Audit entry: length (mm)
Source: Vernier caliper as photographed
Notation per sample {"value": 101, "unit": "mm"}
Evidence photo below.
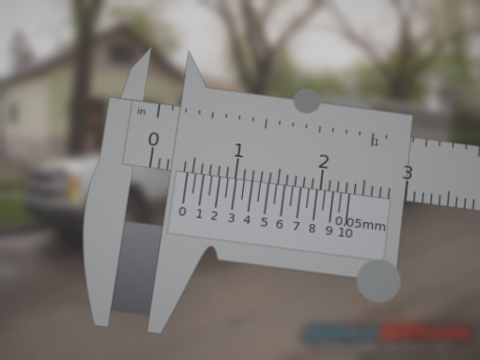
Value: {"value": 4.4, "unit": "mm"}
